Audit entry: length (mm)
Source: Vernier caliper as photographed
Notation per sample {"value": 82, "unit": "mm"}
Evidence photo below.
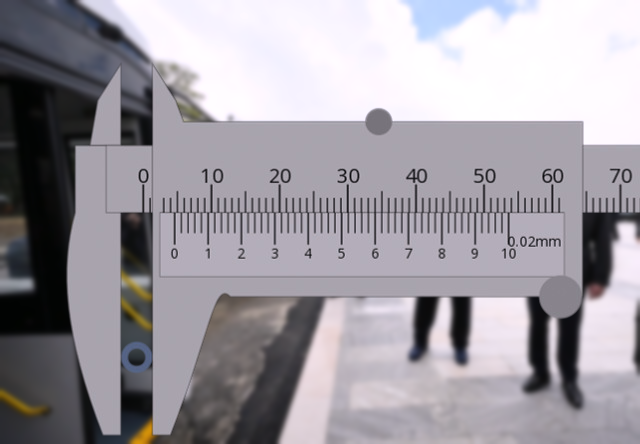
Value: {"value": 4.6, "unit": "mm"}
